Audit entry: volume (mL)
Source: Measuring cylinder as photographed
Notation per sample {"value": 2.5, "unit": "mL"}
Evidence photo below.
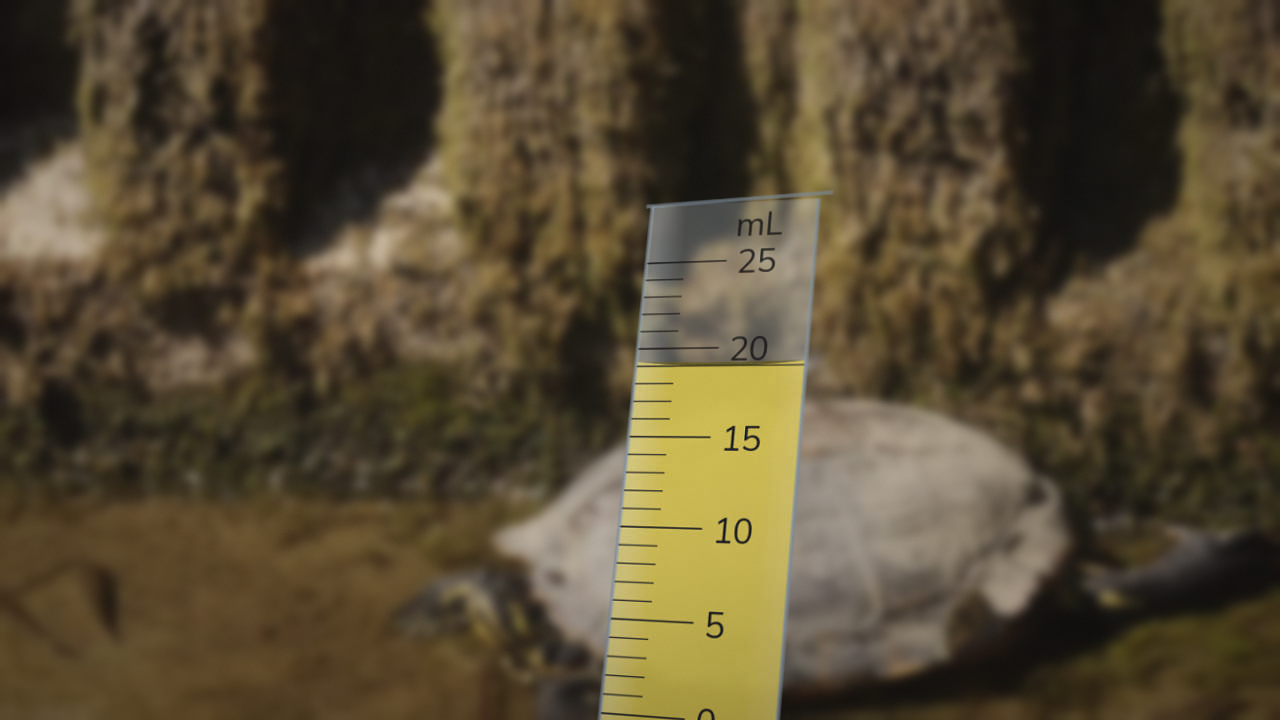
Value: {"value": 19, "unit": "mL"}
